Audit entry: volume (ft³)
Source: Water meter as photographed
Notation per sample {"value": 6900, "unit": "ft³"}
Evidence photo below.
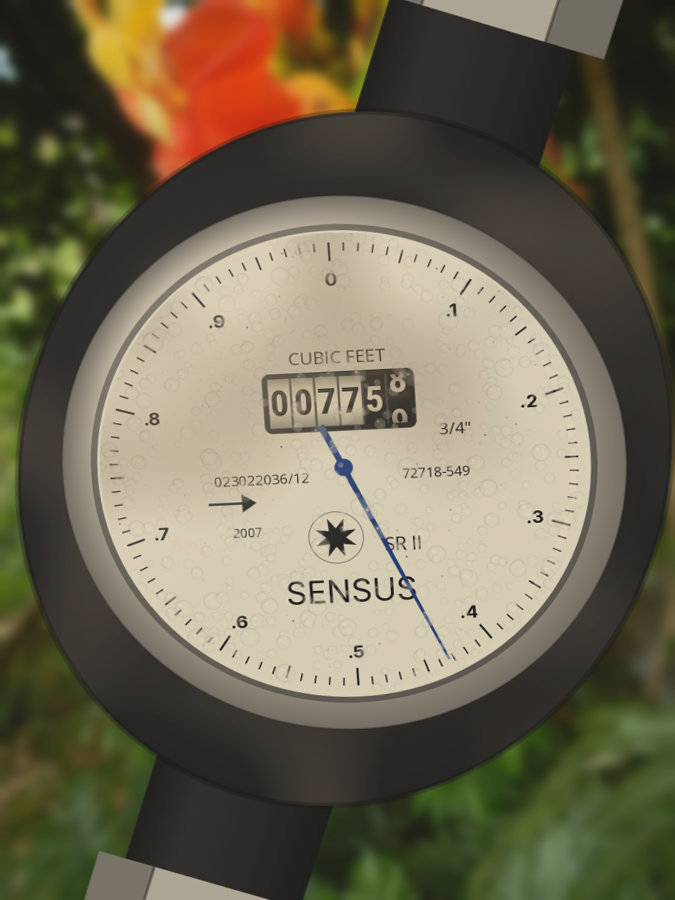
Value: {"value": 7758.43, "unit": "ft³"}
